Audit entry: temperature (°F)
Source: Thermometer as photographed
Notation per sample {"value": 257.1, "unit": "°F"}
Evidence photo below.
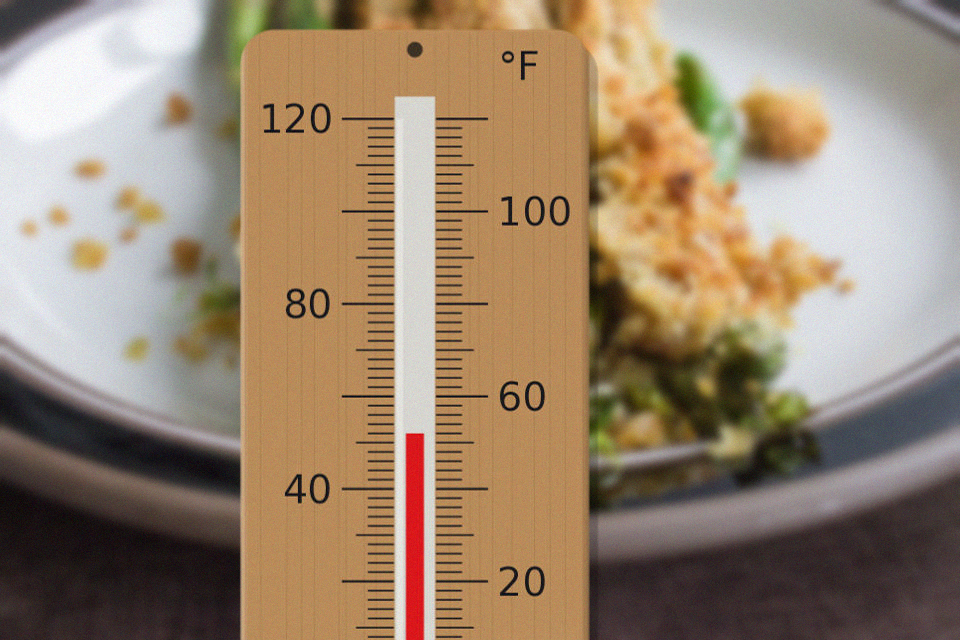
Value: {"value": 52, "unit": "°F"}
